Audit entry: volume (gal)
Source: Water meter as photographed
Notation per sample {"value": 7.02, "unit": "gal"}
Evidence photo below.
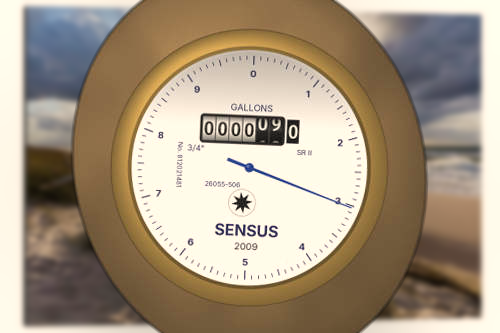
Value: {"value": 93.0, "unit": "gal"}
